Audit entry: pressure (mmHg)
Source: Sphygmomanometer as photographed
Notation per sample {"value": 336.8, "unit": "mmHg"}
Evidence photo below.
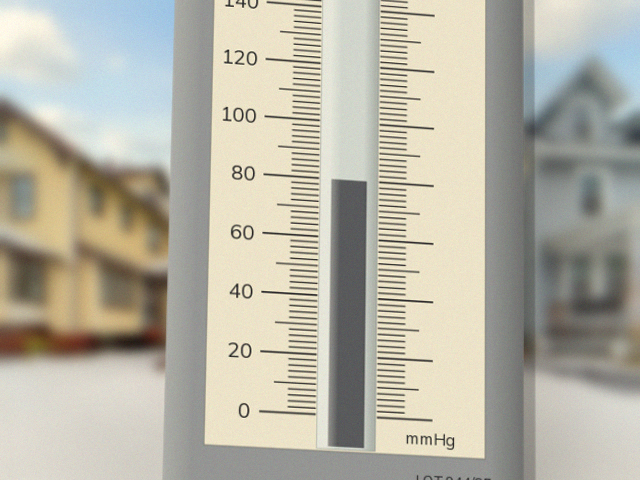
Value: {"value": 80, "unit": "mmHg"}
